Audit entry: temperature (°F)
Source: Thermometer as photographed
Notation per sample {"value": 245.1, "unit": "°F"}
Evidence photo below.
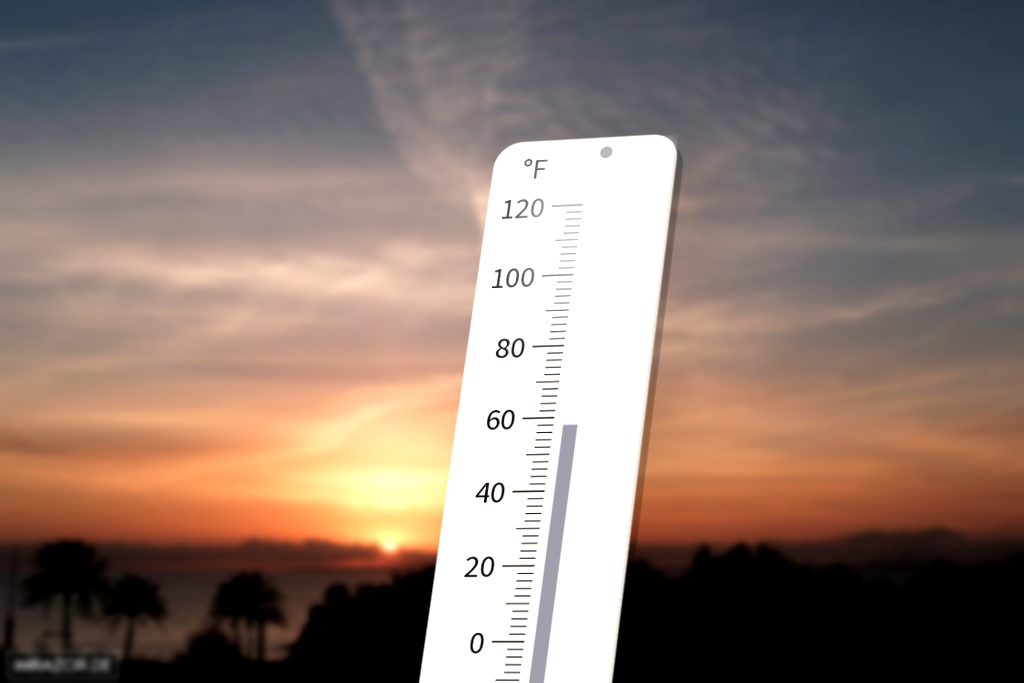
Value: {"value": 58, "unit": "°F"}
